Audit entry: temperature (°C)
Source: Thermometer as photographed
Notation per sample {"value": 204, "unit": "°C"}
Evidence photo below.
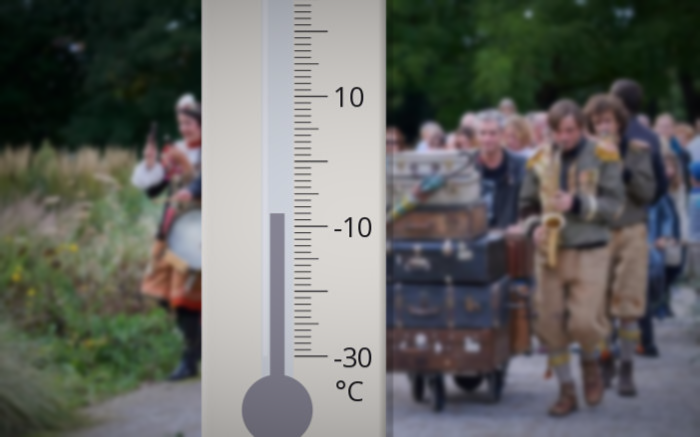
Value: {"value": -8, "unit": "°C"}
